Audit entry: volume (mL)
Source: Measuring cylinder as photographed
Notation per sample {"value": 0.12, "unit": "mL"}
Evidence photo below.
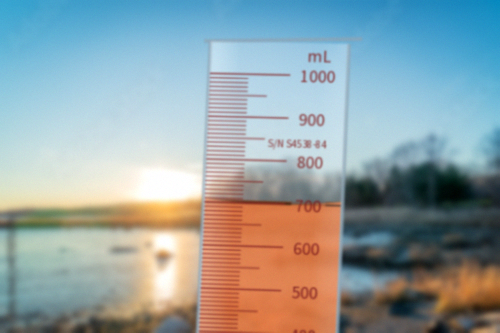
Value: {"value": 700, "unit": "mL"}
